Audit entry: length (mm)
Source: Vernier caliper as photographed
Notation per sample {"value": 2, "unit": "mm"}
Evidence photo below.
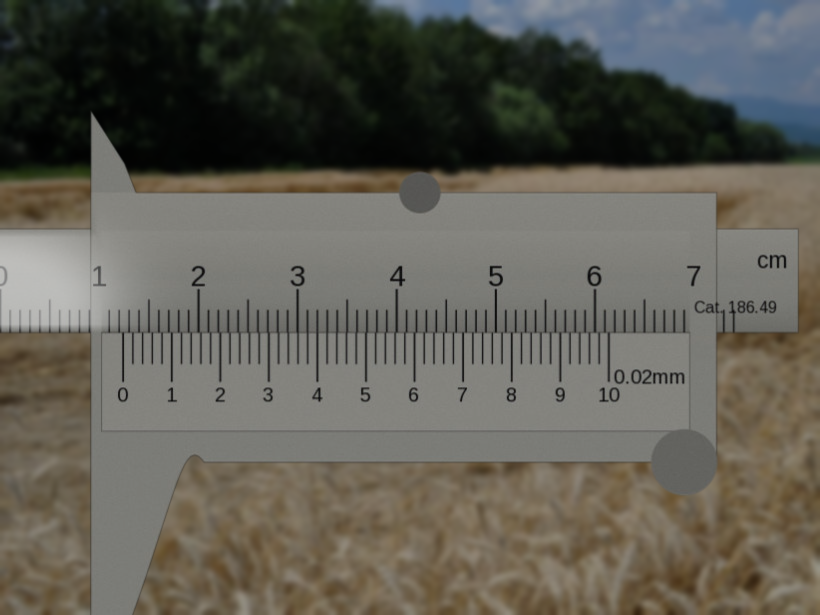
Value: {"value": 12.4, "unit": "mm"}
